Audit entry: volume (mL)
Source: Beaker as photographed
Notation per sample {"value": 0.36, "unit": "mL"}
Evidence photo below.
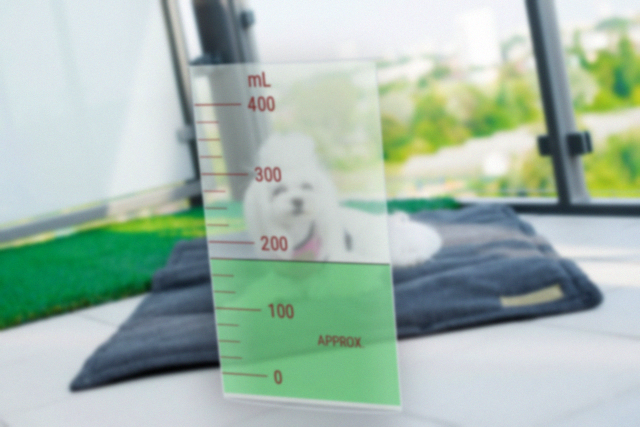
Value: {"value": 175, "unit": "mL"}
